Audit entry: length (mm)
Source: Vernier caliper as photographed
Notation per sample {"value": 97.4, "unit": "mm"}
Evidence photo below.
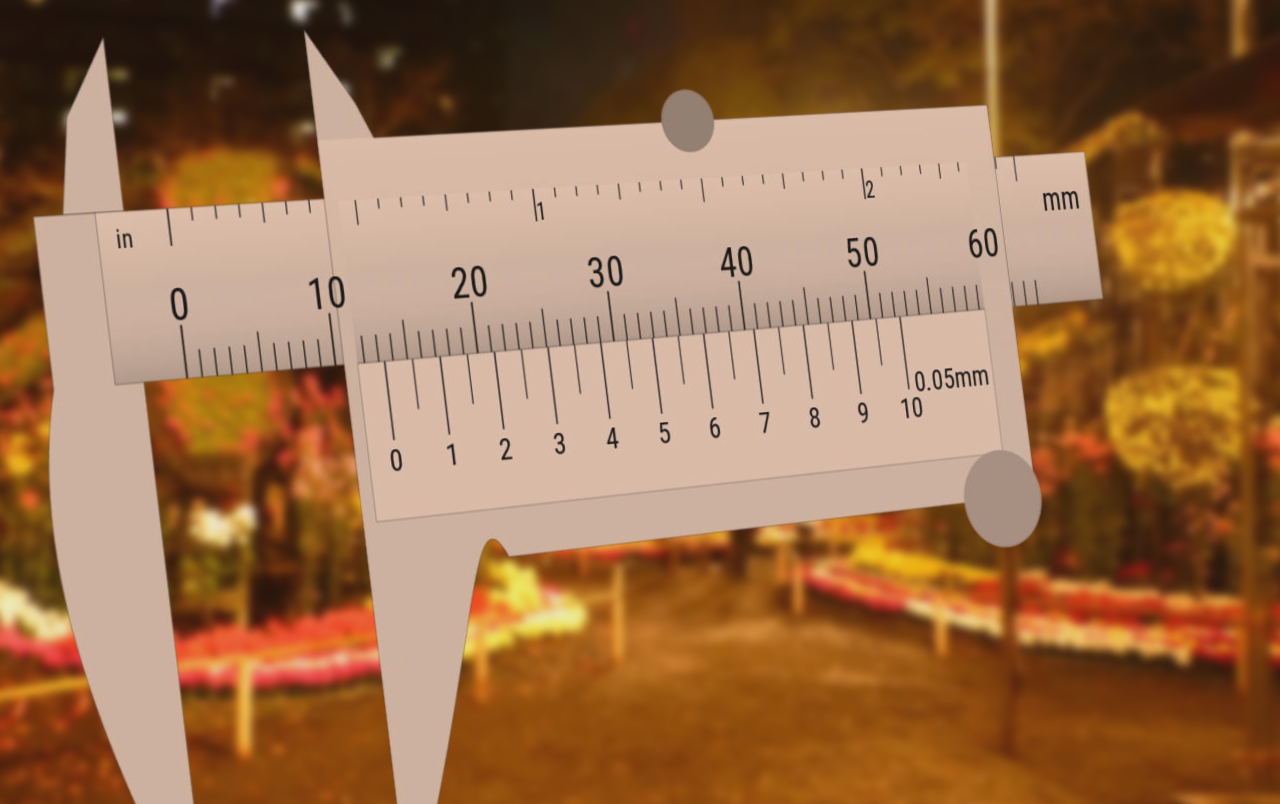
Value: {"value": 13.4, "unit": "mm"}
